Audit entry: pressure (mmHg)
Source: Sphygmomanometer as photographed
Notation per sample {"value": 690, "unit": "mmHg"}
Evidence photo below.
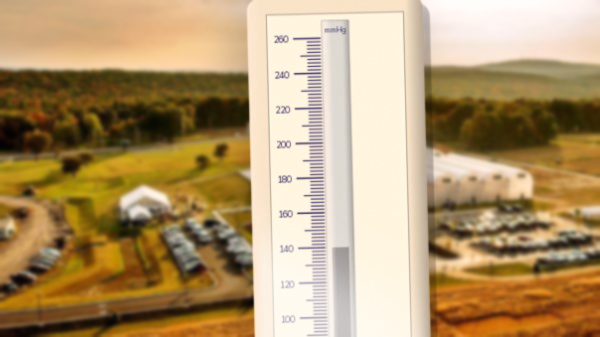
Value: {"value": 140, "unit": "mmHg"}
